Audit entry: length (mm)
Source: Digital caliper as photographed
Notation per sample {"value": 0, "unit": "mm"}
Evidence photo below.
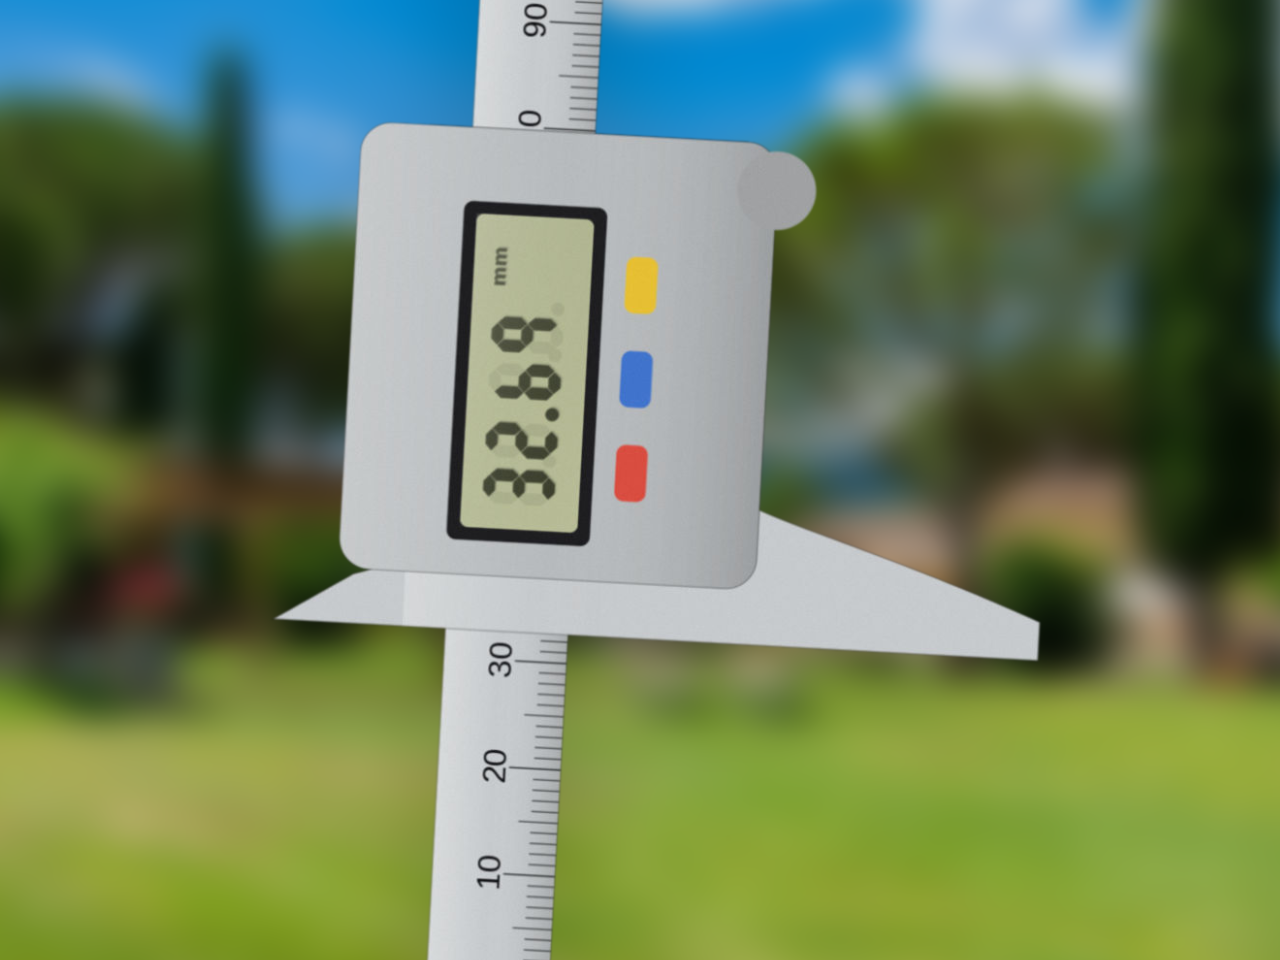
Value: {"value": 32.69, "unit": "mm"}
